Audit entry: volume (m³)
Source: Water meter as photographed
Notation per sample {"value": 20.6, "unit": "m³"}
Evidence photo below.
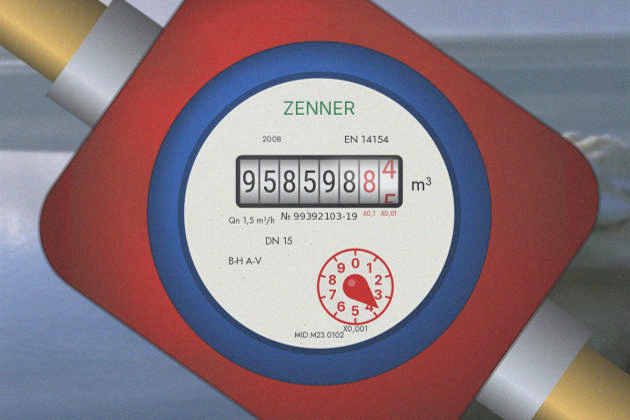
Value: {"value": 958598.843, "unit": "m³"}
